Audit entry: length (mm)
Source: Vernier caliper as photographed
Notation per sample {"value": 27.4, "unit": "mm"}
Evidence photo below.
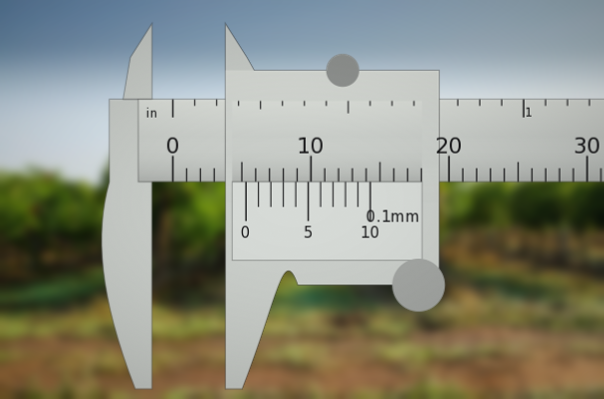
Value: {"value": 5.3, "unit": "mm"}
